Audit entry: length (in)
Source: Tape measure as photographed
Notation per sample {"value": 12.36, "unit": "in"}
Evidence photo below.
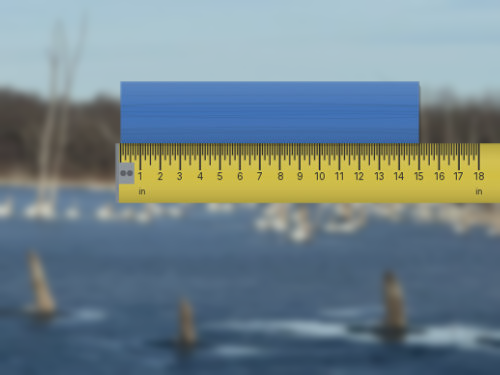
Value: {"value": 15, "unit": "in"}
